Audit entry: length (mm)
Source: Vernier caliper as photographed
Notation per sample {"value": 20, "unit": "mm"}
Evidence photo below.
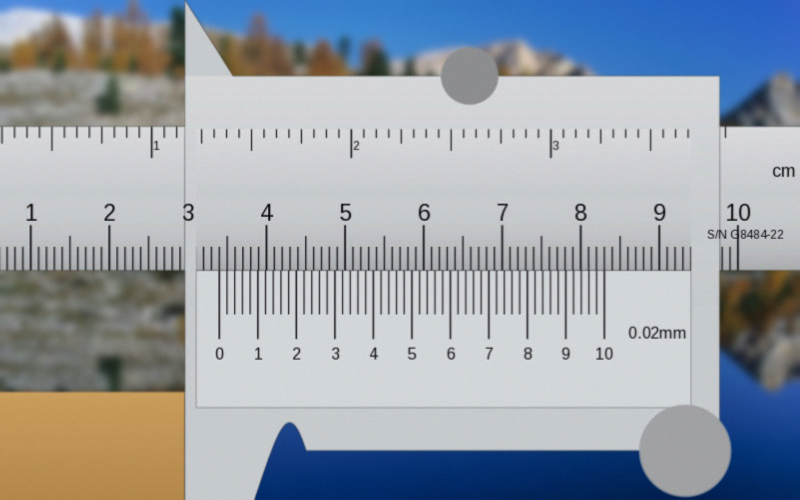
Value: {"value": 34.0, "unit": "mm"}
